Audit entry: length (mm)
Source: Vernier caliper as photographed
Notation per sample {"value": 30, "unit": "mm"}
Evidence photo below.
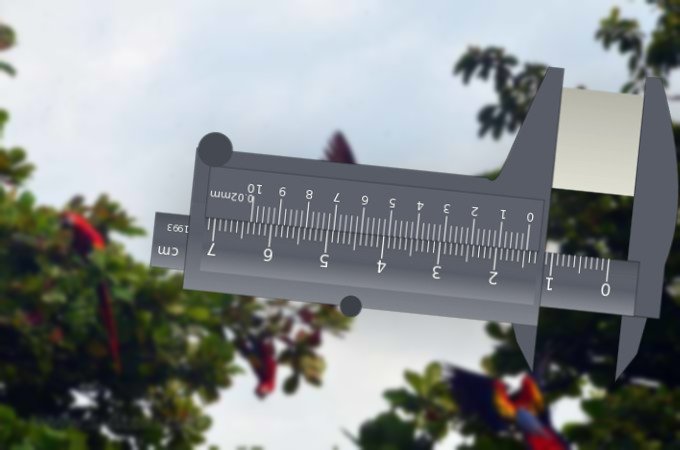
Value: {"value": 14.6, "unit": "mm"}
